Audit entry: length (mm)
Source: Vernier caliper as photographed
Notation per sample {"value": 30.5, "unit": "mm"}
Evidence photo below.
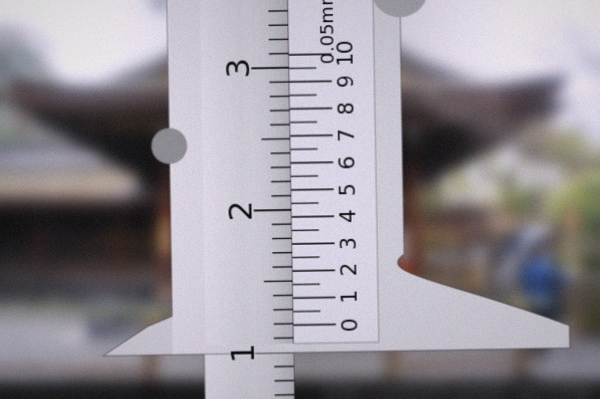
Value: {"value": 11.9, "unit": "mm"}
